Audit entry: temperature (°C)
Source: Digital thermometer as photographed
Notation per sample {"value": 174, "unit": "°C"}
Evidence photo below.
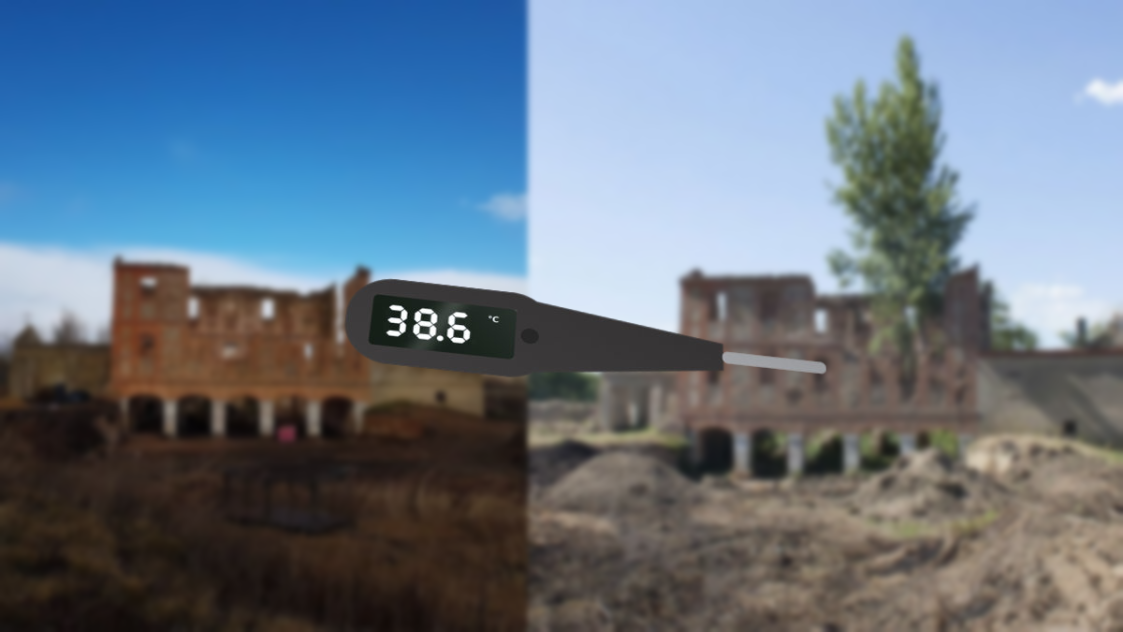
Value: {"value": 38.6, "unit": "°C"}
